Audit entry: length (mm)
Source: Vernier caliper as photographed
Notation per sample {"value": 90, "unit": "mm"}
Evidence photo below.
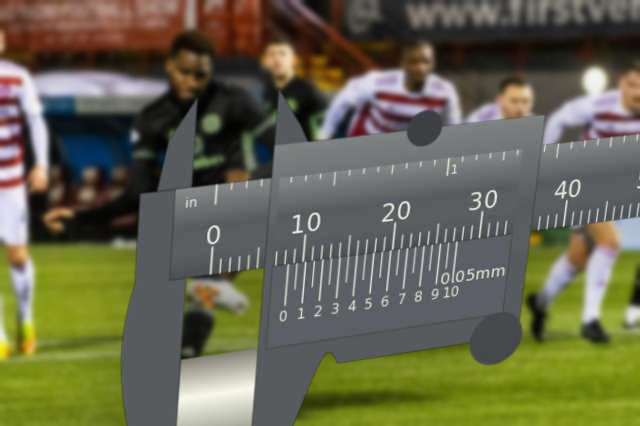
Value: {"value": 8.4, "unit": "mm"}
